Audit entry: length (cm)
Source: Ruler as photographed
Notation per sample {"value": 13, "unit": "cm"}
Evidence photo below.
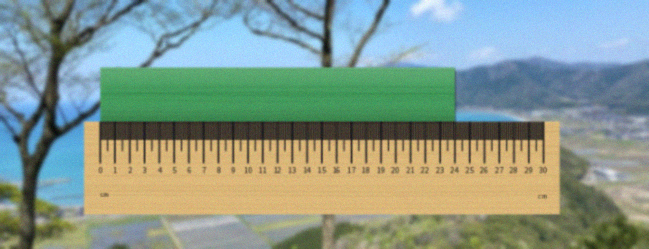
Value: {"value": 24, "unit": "cm"}
